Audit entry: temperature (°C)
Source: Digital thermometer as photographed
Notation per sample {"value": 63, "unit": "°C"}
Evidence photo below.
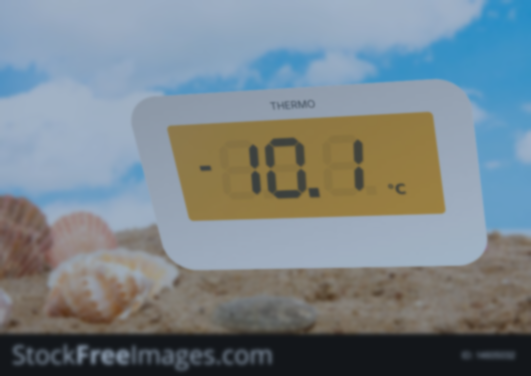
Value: {"value": -10.1, "unit": "°C"}
